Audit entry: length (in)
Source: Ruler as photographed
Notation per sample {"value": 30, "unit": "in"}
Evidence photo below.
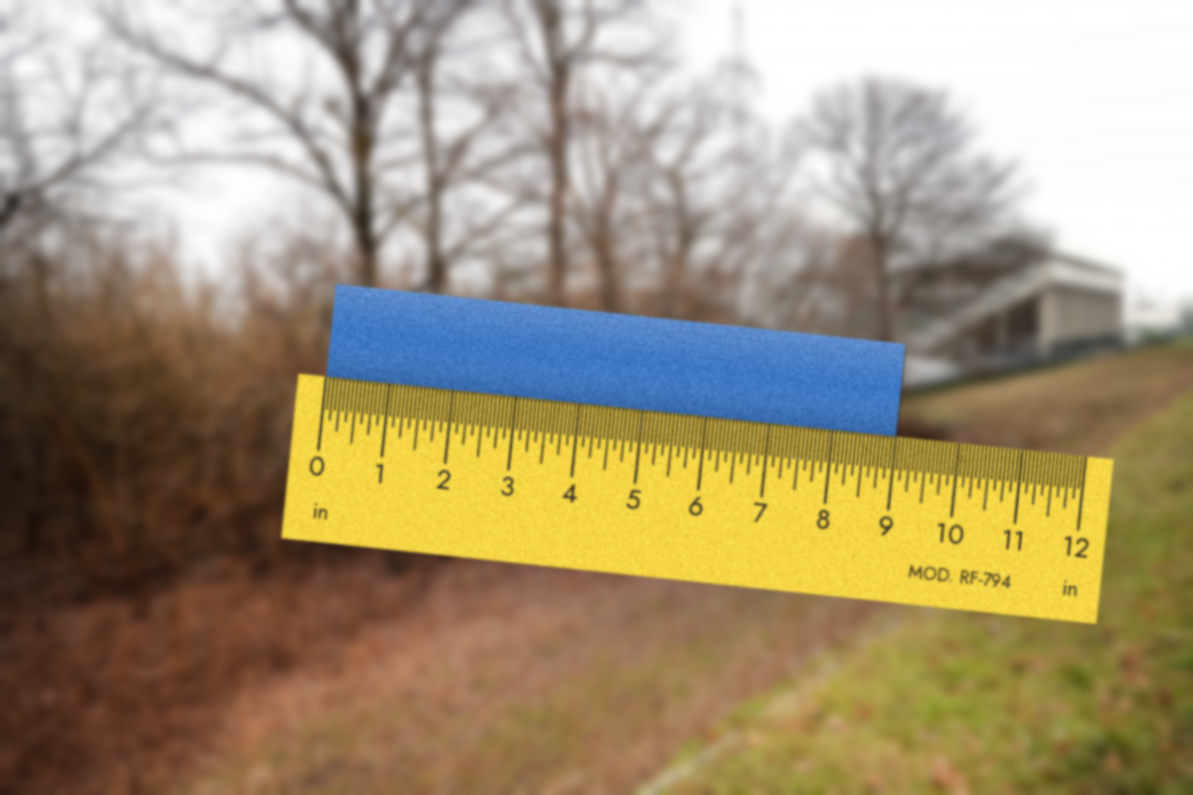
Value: {"value": 9, "unit": "in"}
